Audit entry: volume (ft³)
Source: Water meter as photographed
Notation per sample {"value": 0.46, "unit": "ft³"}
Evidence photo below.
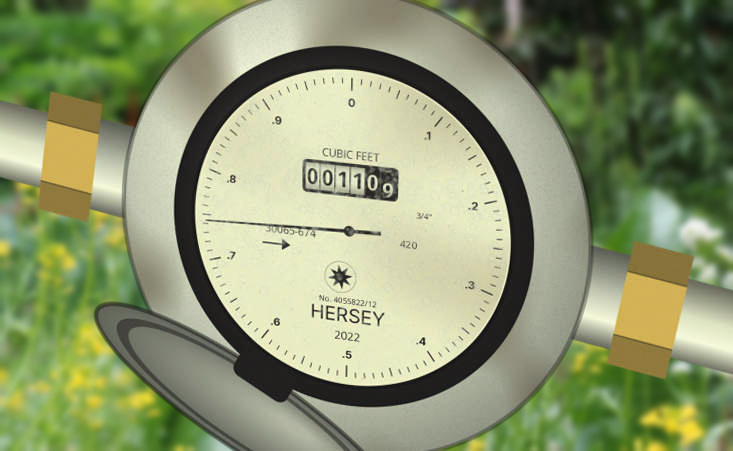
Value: {"value": 1108.74, "unit": "ft³"}
